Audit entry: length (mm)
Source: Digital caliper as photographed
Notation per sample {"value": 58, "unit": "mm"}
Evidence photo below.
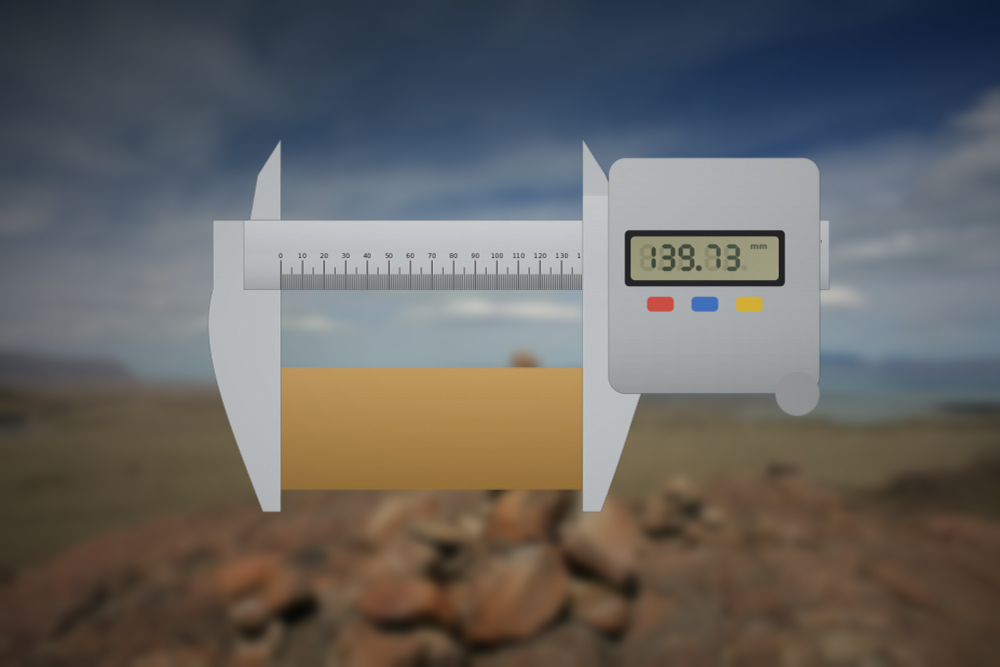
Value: {"value": 139.73, "unit": "mm"}
